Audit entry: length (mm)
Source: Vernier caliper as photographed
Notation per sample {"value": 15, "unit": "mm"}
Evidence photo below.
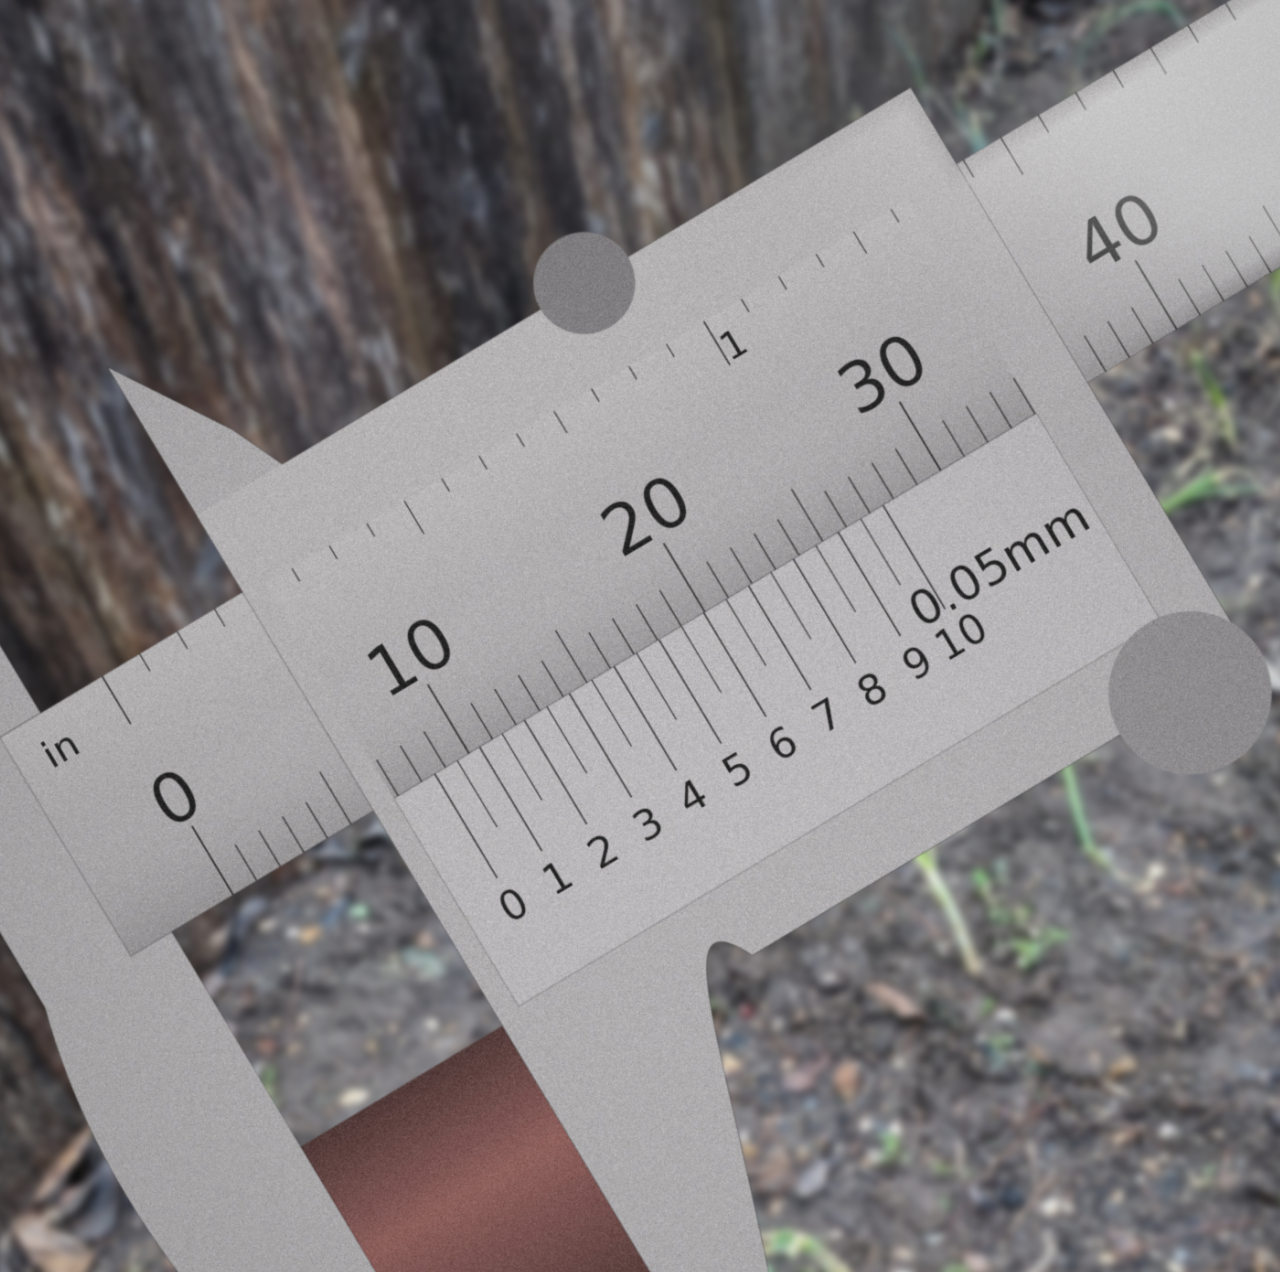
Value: {"value": 8.55, "unit": "mm"}
